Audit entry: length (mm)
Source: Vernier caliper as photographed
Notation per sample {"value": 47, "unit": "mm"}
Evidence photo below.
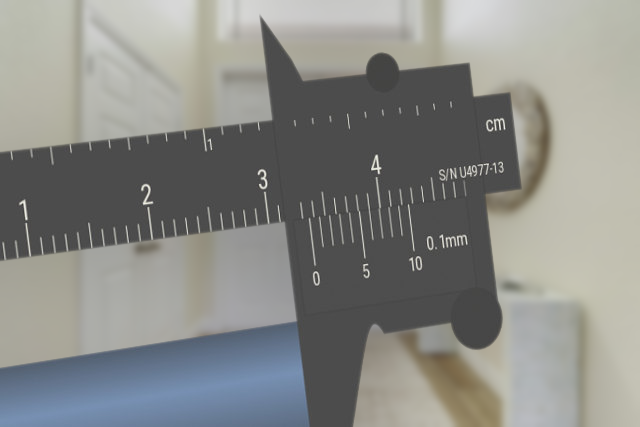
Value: {"value": 33.6, "unit": "mm"}
